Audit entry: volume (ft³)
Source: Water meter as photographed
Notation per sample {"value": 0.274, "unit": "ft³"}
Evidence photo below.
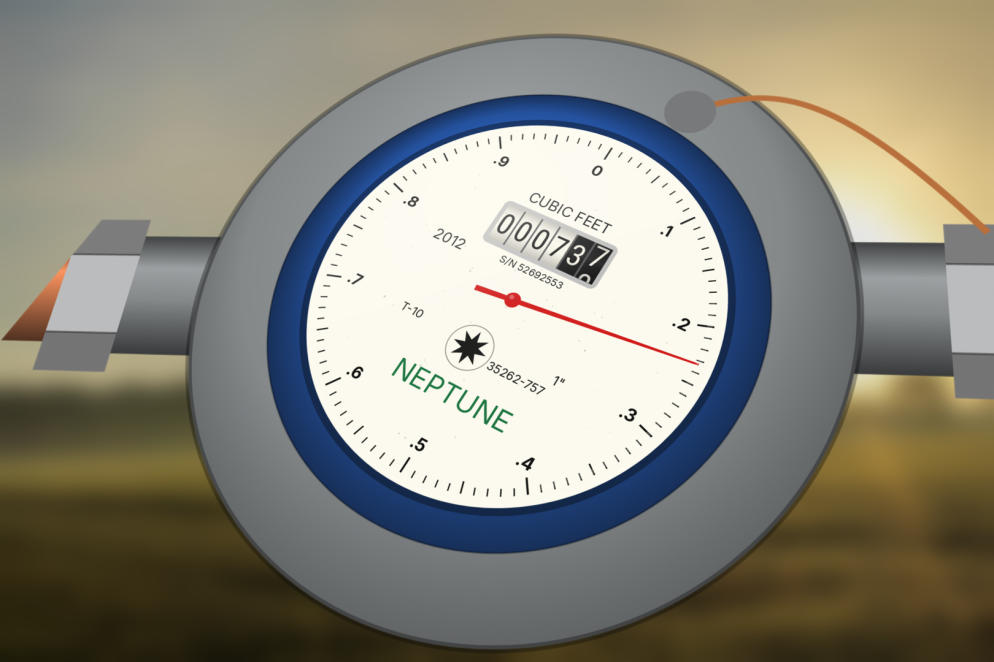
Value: {"value": 737.23, "unit": "ft³"}
